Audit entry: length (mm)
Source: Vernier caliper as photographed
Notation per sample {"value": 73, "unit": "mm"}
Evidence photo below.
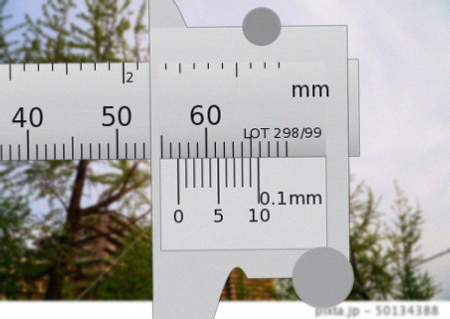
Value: {"value": 56.8, "unit": "mm"}
